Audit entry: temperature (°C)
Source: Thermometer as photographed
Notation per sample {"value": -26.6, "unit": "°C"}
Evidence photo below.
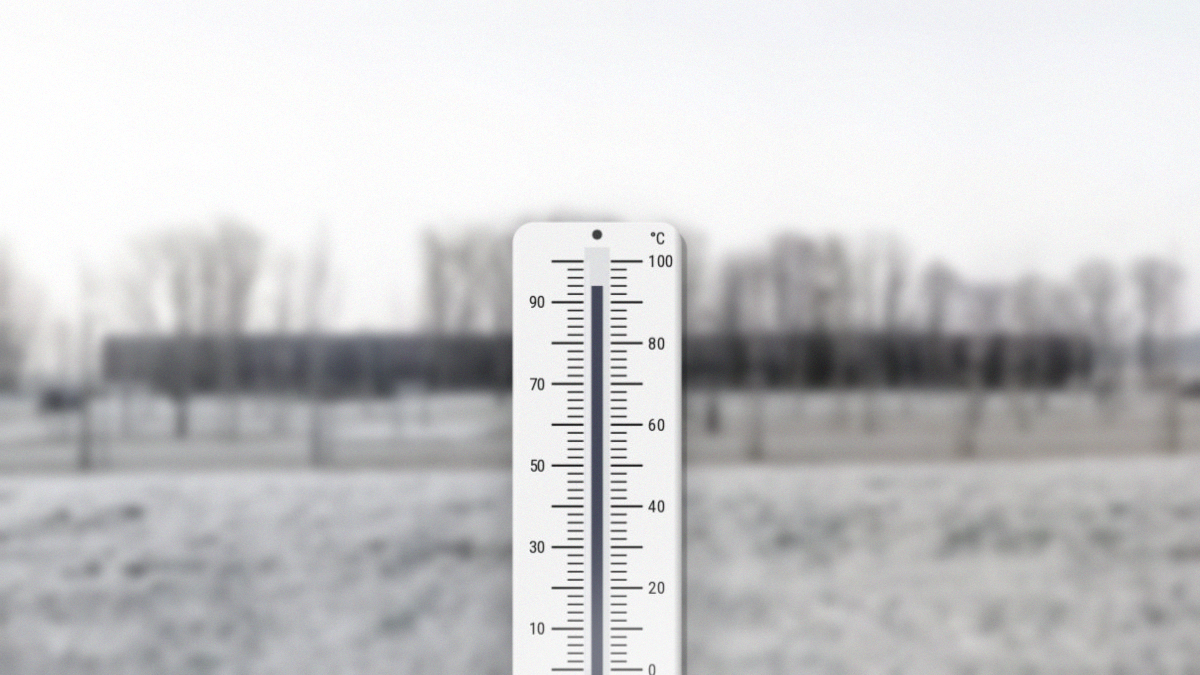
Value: {"value": 94, "unit": "°C"}
